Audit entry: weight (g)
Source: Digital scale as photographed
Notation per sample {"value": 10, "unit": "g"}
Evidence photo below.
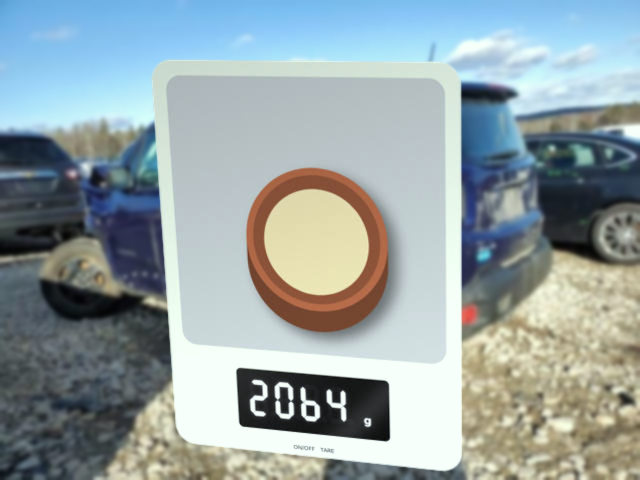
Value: {"value": 2064, "unit": "g"}
